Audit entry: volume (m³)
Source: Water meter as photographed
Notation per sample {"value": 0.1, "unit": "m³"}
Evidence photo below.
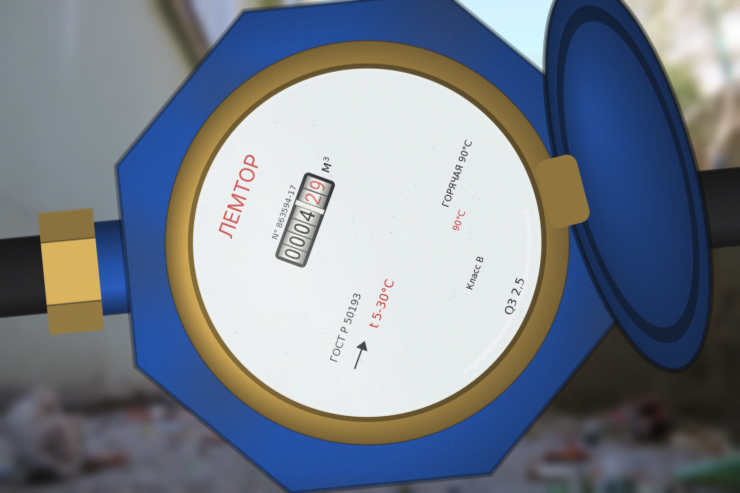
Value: {"value": 4.29, "unit": "m³"}
